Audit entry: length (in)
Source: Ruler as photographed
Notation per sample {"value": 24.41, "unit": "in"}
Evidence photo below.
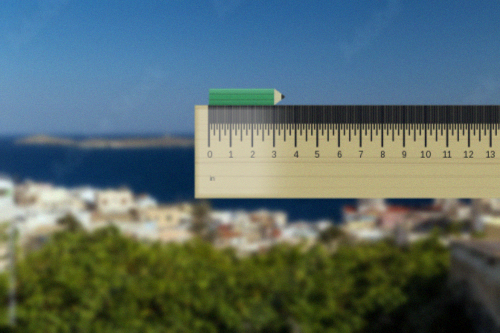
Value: {"value": 3.5, "unit": "in"}
